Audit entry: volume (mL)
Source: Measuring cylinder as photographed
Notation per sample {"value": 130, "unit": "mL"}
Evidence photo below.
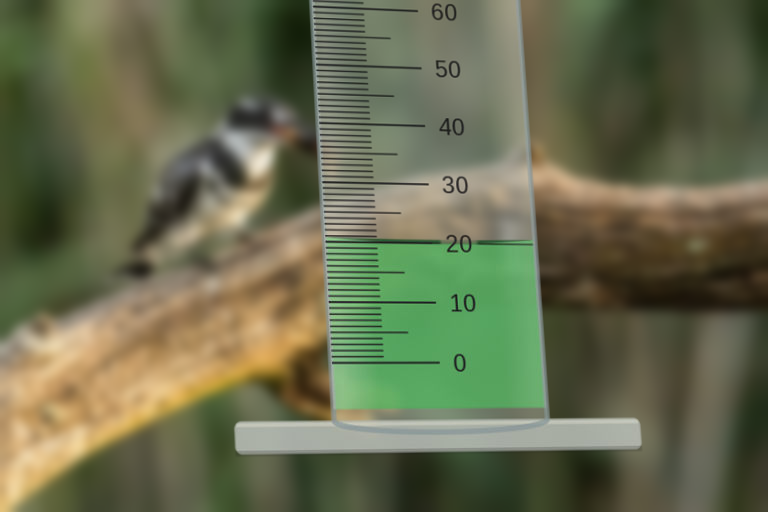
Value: {"value": 20, "unit": "mL"}
